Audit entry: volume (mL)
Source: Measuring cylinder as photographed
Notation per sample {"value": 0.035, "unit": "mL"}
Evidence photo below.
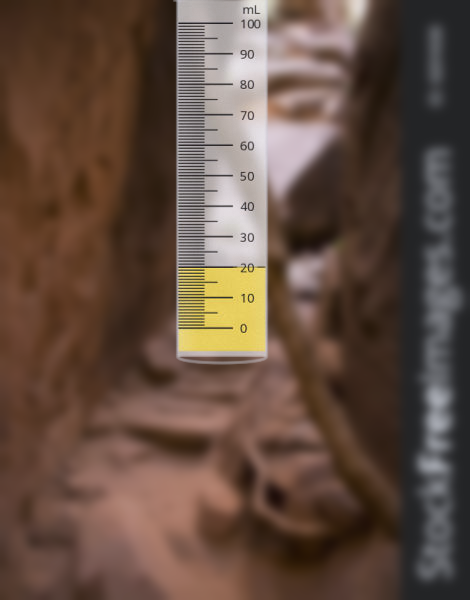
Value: {"value": 20, "unit": "mL"}
